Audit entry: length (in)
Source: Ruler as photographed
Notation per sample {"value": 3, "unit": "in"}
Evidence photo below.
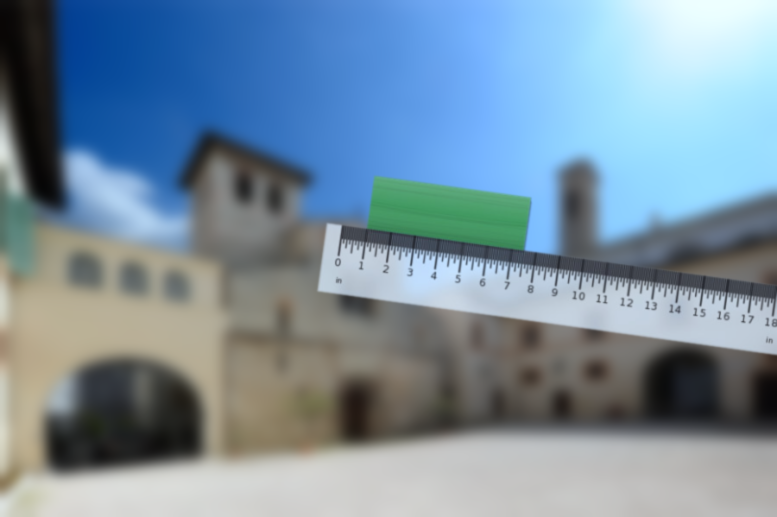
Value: {"value": 6.5, "unit": "in"}
